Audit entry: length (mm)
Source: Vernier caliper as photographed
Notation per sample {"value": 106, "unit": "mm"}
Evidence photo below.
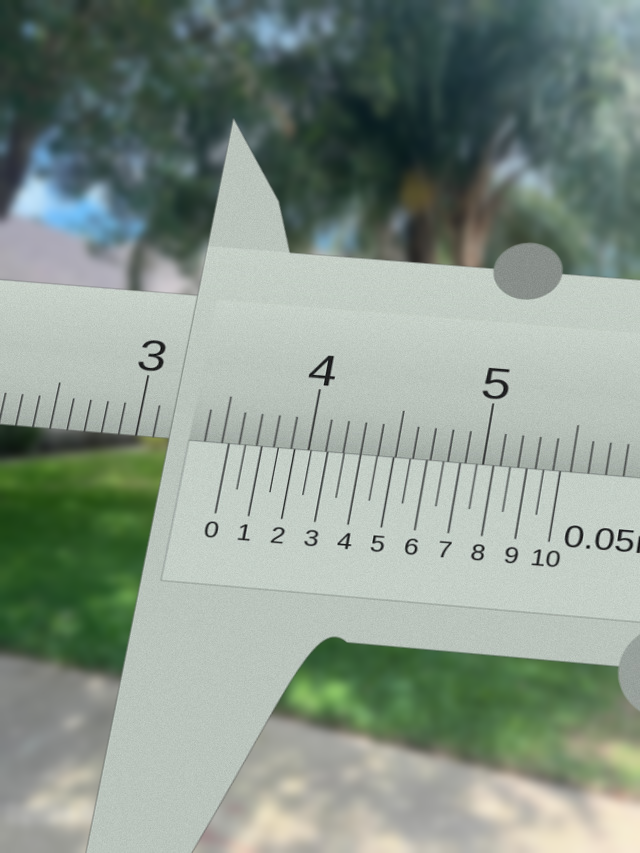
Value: {"value": 35.4, "unit": "mm"}
